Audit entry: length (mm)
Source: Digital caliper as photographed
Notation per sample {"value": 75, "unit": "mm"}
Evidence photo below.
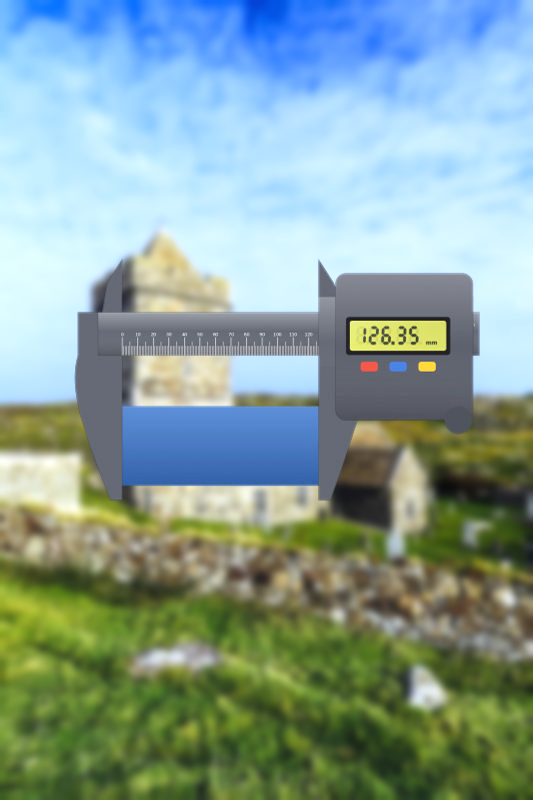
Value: {"value": 126.35, "unit": "mm"}
